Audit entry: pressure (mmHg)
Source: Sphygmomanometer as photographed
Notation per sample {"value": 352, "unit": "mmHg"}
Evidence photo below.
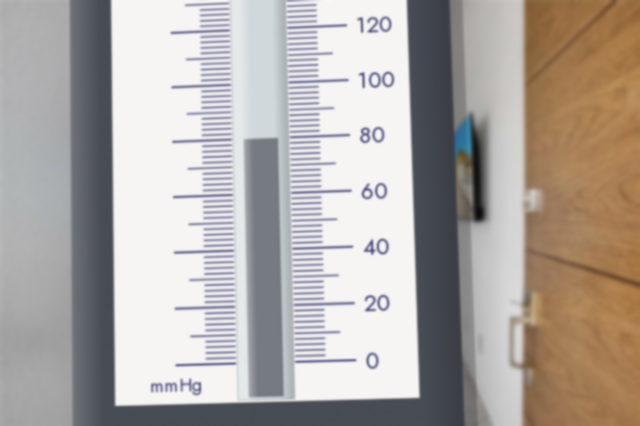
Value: {"value": 80, "unit": "mmHg"}
